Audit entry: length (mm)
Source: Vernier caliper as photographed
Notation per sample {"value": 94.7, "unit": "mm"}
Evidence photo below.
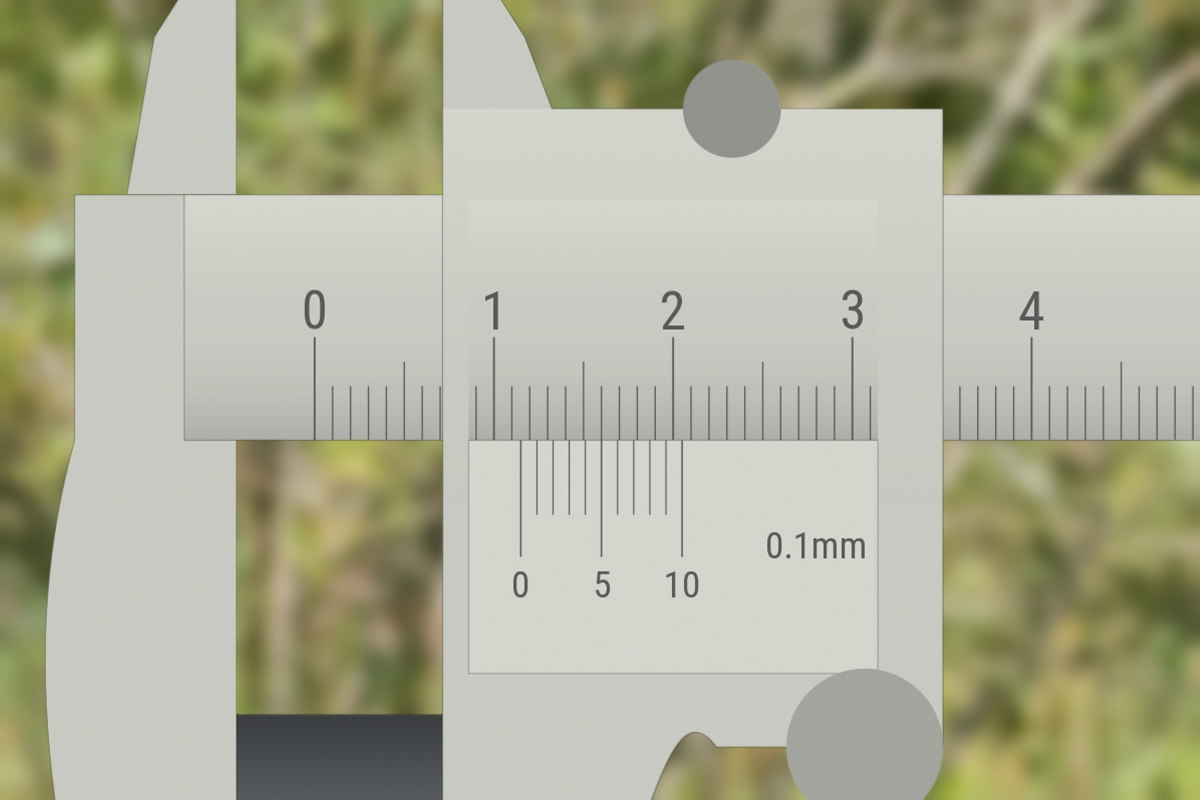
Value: {"value": 11.5, "unit": "mm"}
